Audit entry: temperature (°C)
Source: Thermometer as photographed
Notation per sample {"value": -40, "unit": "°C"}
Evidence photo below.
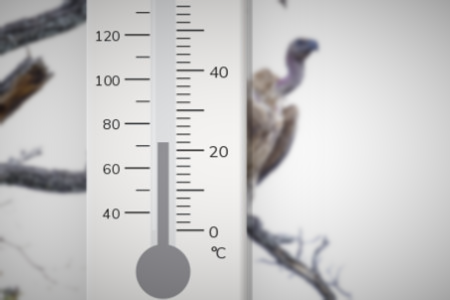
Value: {"value": 22, "unit": "°C"}
